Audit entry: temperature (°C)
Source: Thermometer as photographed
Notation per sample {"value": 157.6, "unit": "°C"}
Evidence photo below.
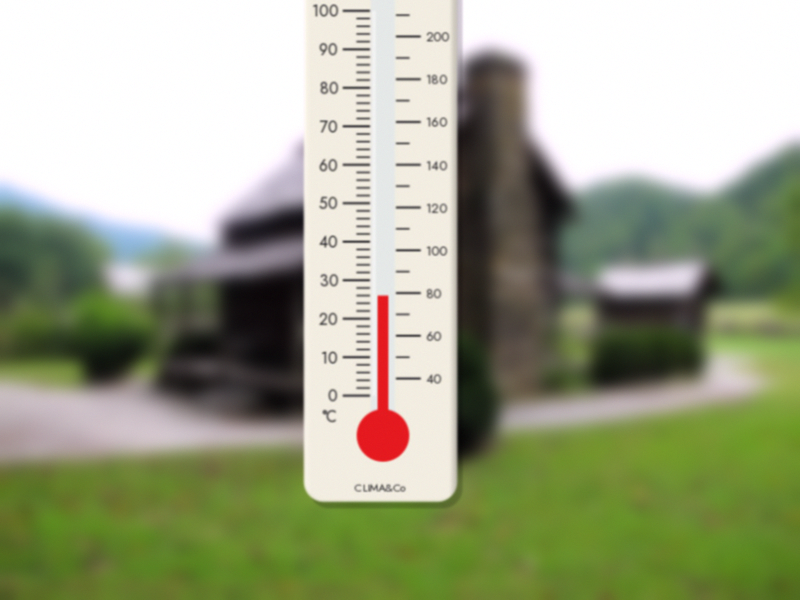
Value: {"value": 26, "unit": "°C"}
